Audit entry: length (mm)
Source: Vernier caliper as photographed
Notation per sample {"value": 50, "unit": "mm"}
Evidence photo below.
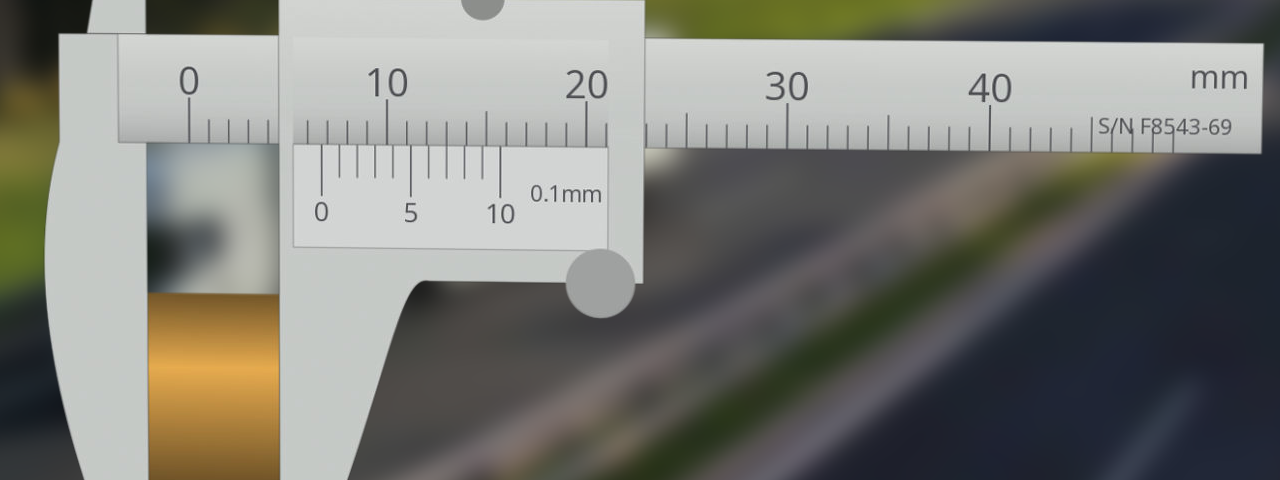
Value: {"value": 6.7, "unit": "mm"}
